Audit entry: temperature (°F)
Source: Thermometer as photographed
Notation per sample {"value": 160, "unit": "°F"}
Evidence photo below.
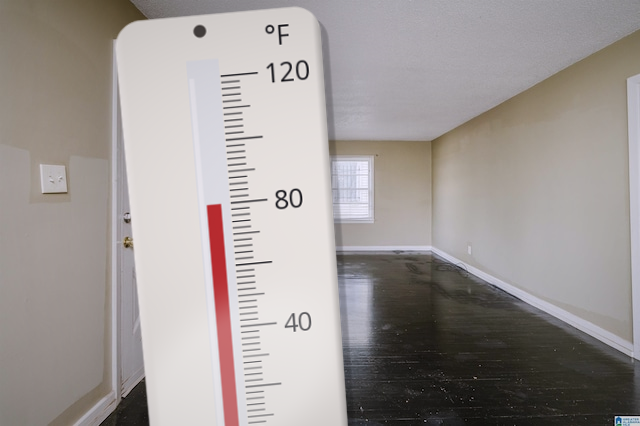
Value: {"value": 80, "unit": "°F"}
